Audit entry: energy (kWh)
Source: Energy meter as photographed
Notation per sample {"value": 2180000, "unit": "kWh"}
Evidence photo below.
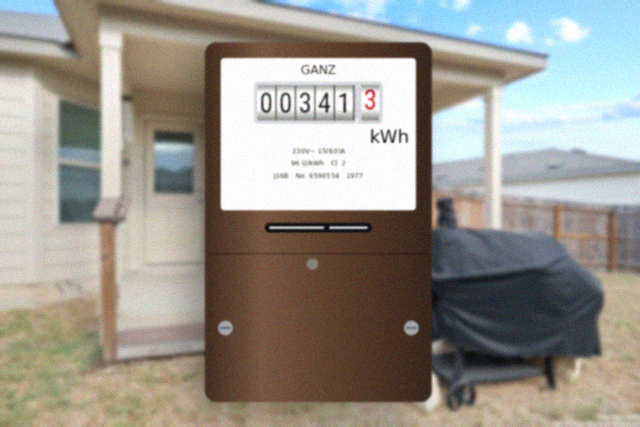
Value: {"value": 341.3, "unit": "kWh"}
